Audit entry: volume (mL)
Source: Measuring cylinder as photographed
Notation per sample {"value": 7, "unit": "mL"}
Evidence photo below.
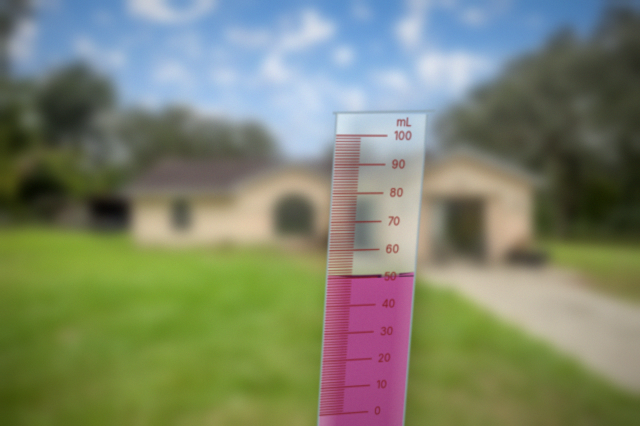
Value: {"value": 50, "unit": "mL"}
